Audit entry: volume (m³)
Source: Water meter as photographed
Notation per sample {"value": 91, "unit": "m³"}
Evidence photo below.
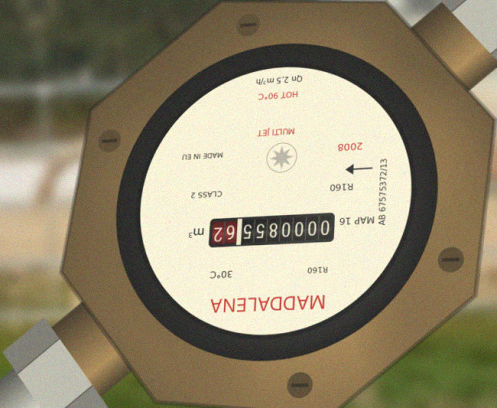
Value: {"value": 855.62, "unit": "m³"}
